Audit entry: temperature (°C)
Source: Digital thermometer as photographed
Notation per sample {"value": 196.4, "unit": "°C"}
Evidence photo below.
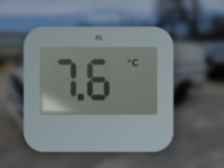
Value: {"value": 7.6, "unit": "°C"}
